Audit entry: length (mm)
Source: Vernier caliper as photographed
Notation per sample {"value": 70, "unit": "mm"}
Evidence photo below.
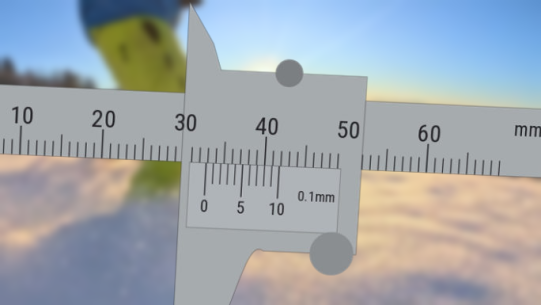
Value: {"value": 32.8, "unit": "mm"}
